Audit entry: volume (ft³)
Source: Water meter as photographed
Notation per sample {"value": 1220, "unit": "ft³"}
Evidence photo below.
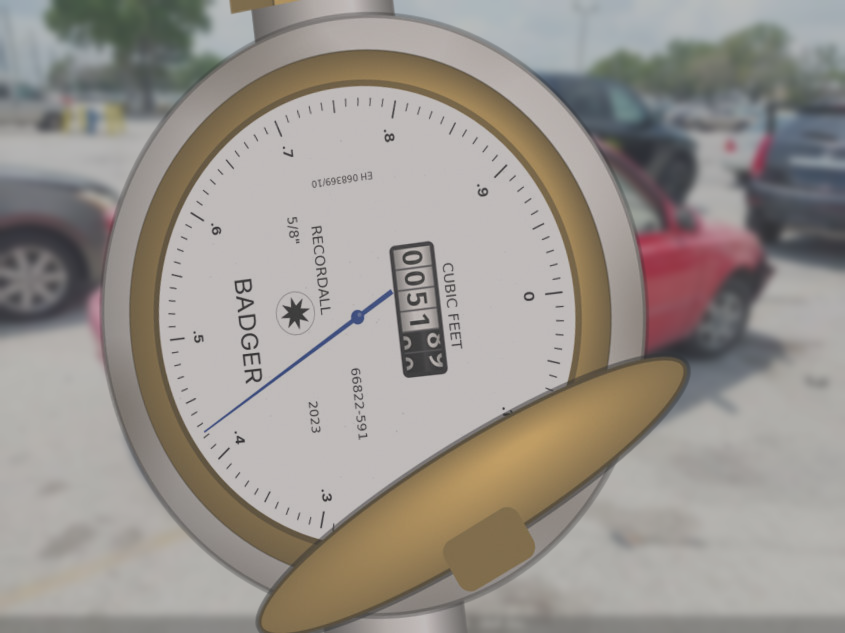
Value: {"value": 5189.42, "unit": "ft³"}
